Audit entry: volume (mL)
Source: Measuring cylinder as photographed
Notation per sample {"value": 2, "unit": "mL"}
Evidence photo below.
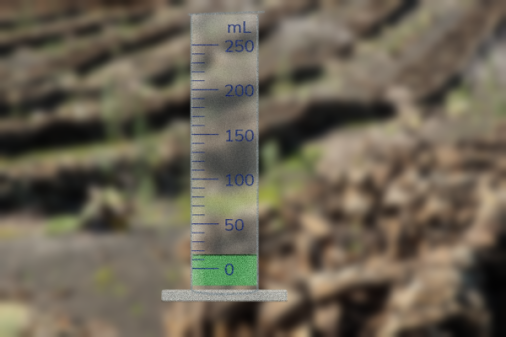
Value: {"value": 15, "unit": "mL"}
